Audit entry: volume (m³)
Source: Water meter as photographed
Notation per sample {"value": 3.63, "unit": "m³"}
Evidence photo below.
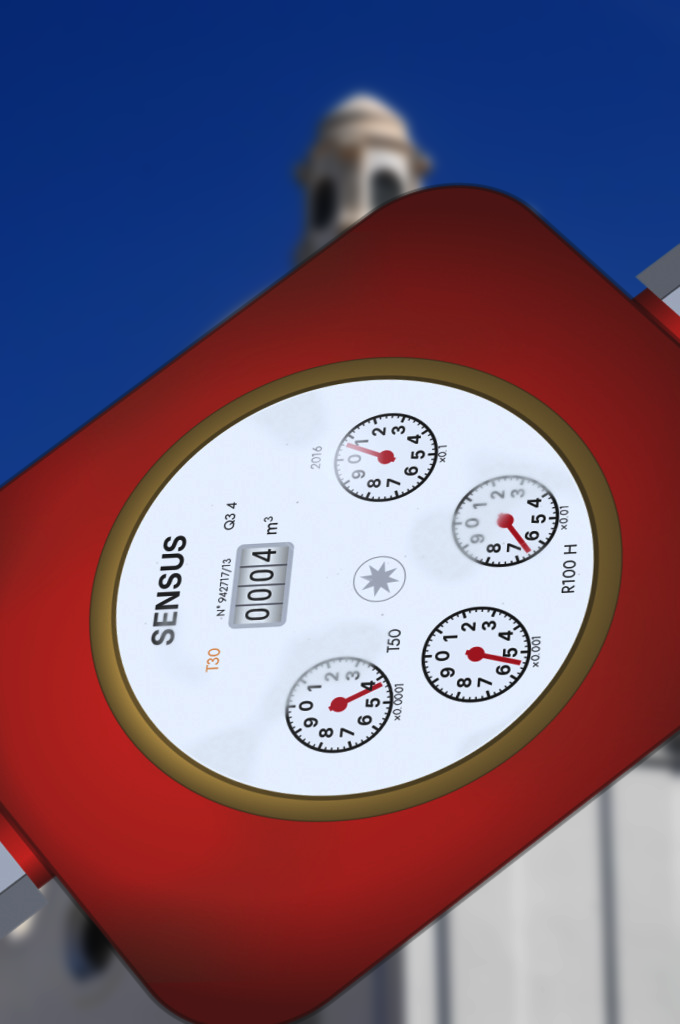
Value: {"value": 4.0654, "unit": "m³"}
